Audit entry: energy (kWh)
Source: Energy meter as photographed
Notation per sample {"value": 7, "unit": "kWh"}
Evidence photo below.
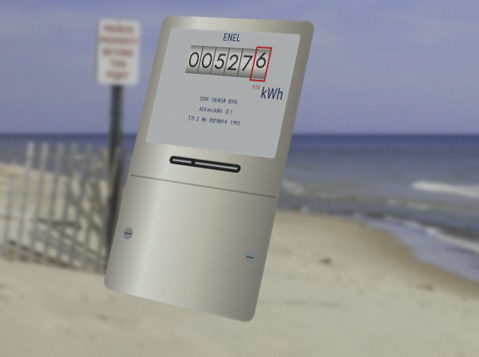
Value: {"value": 527.6, "unit": "kWh"}
